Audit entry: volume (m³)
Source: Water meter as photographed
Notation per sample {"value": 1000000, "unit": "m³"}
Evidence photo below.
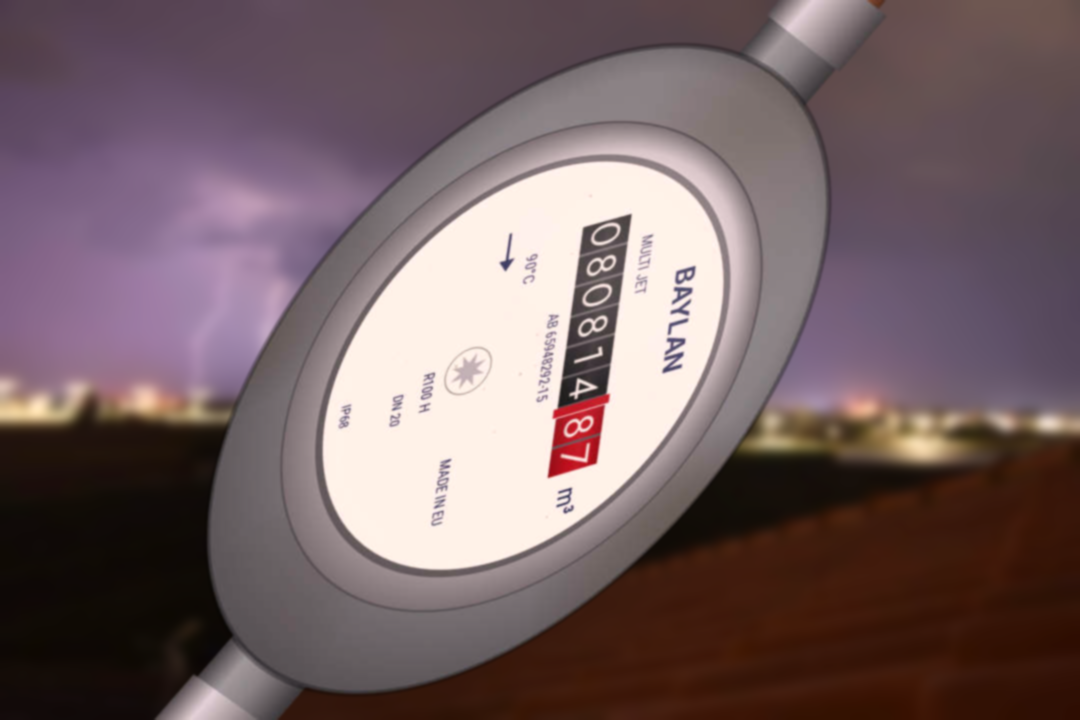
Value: {"value": 80814.87, "unit": "m³"}
